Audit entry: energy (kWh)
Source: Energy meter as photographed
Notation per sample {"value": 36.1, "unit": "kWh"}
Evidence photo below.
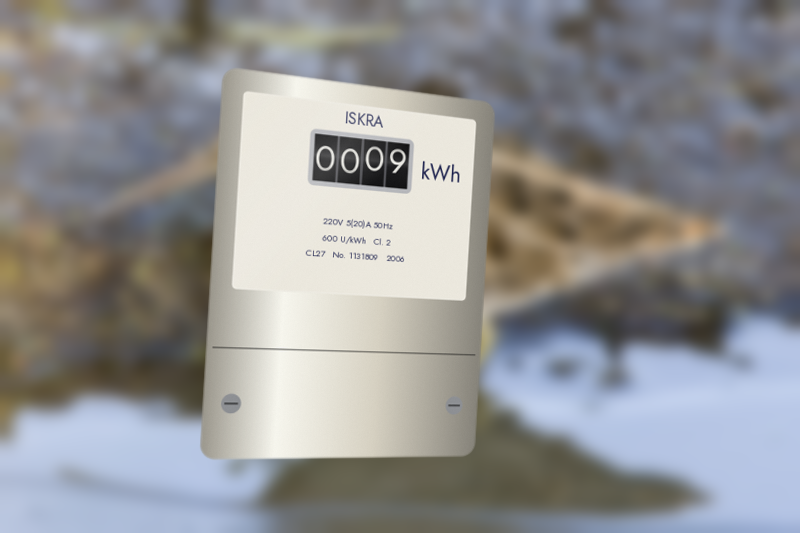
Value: {"value": 9, "unit": "kWh"}
